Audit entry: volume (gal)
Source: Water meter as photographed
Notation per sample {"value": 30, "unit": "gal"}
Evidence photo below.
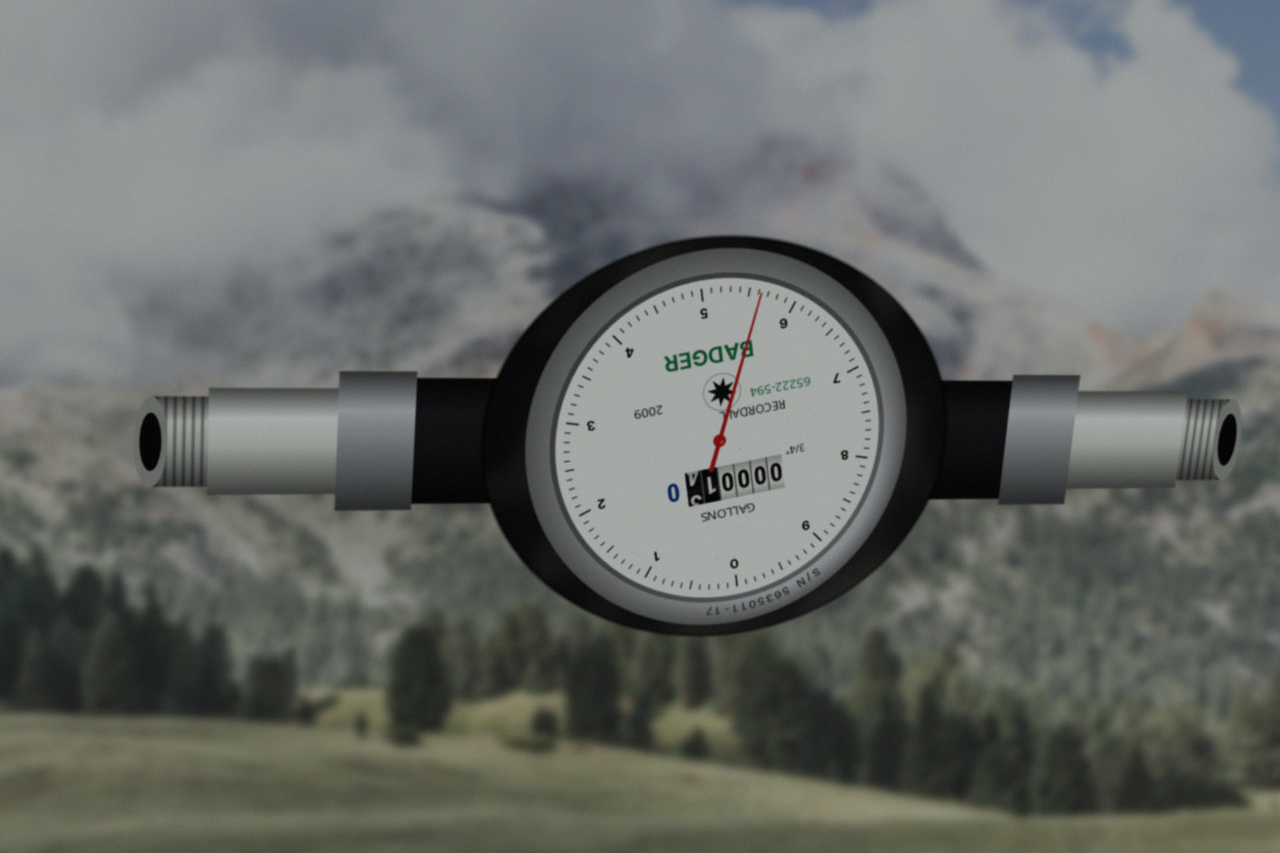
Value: {"value": 135.6, "unit": "gal"}
